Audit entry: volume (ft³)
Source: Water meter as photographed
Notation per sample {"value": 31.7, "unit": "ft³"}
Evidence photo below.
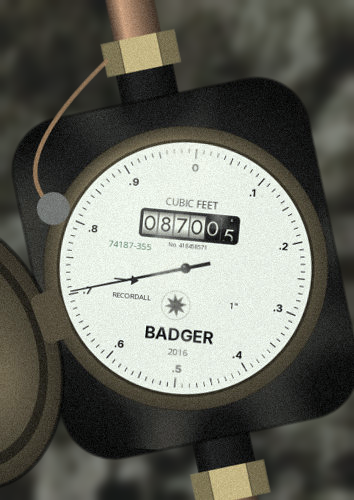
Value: {"value": 87004.70, "unit": "ft³"}
